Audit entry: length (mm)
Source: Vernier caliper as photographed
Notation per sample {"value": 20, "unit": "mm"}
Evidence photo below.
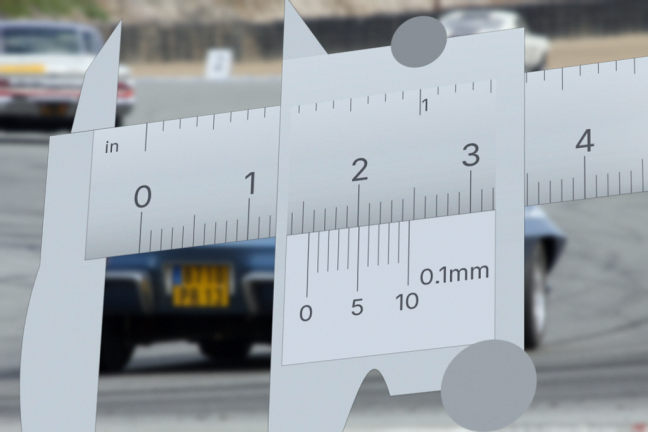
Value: {"value": 15.6, "unit": "mm"}
